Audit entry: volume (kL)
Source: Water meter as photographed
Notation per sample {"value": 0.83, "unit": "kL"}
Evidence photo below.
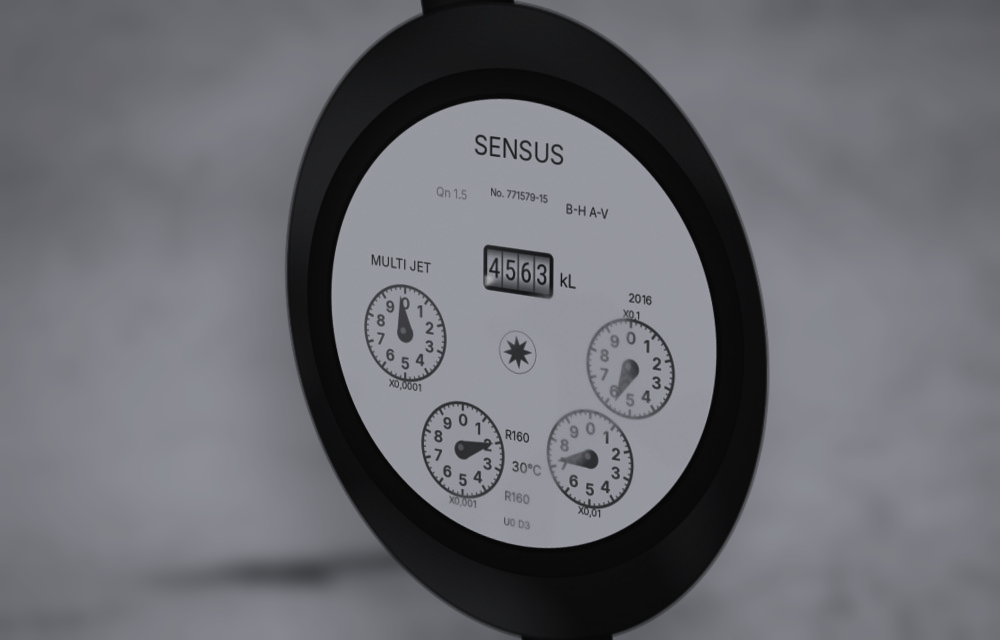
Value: {"value": 4563.5719, "unit": "kL"}
